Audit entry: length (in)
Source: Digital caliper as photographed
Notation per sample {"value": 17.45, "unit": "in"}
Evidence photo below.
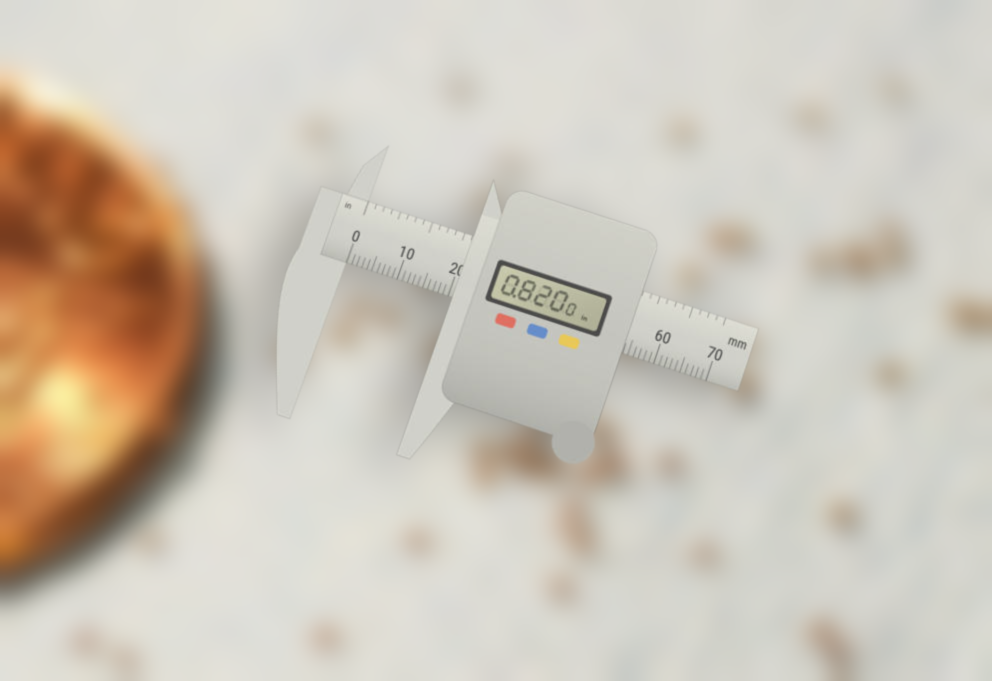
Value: {"value": 0.8200, "unit": "in"}
